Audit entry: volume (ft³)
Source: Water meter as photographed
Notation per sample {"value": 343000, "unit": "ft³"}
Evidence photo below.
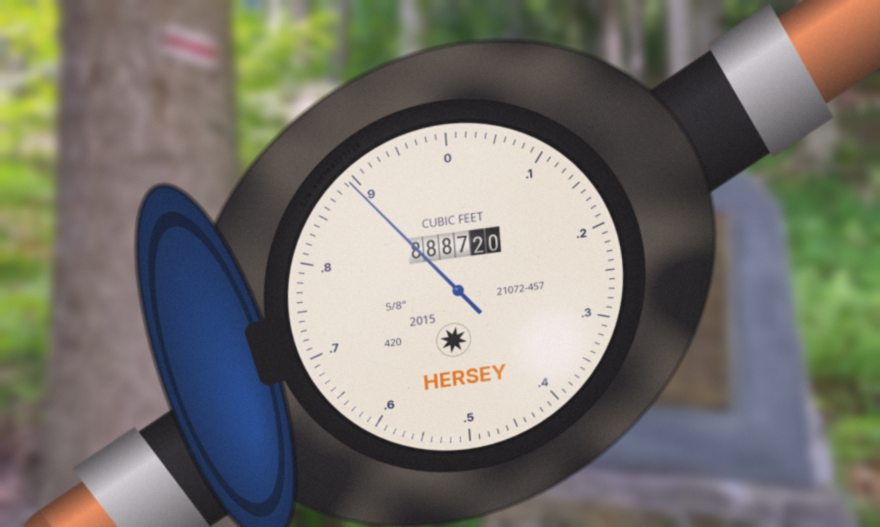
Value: {"value": 888719.89, "unit": "ft³"}
